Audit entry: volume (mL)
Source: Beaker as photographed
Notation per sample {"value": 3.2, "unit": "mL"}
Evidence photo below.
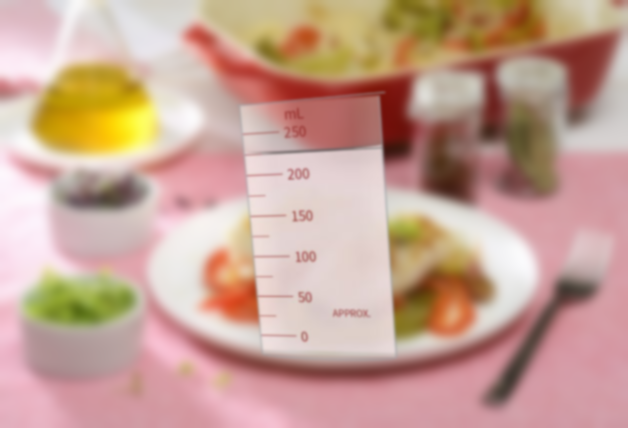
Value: {"value": 225, "unit": "mL"}
